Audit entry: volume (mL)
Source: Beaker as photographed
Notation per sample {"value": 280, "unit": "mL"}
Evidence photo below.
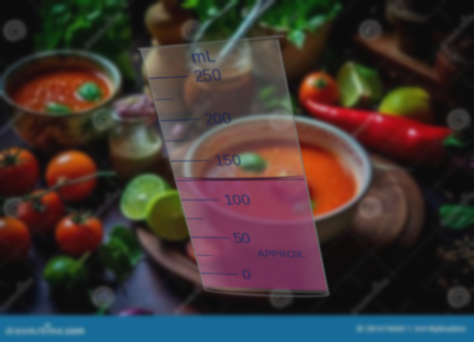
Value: {"value": 125, "unit": "mL"}
